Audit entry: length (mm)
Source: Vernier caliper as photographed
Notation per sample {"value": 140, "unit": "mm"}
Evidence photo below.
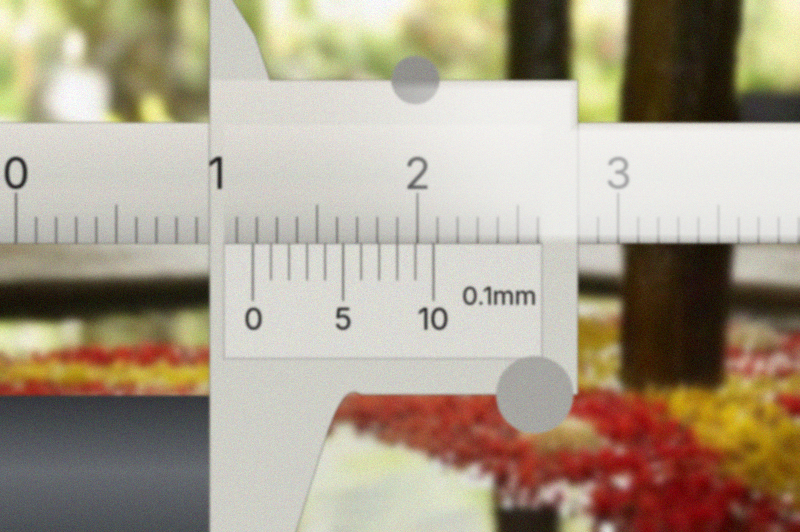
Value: {"value": 11.8, "unit": "mm"}
